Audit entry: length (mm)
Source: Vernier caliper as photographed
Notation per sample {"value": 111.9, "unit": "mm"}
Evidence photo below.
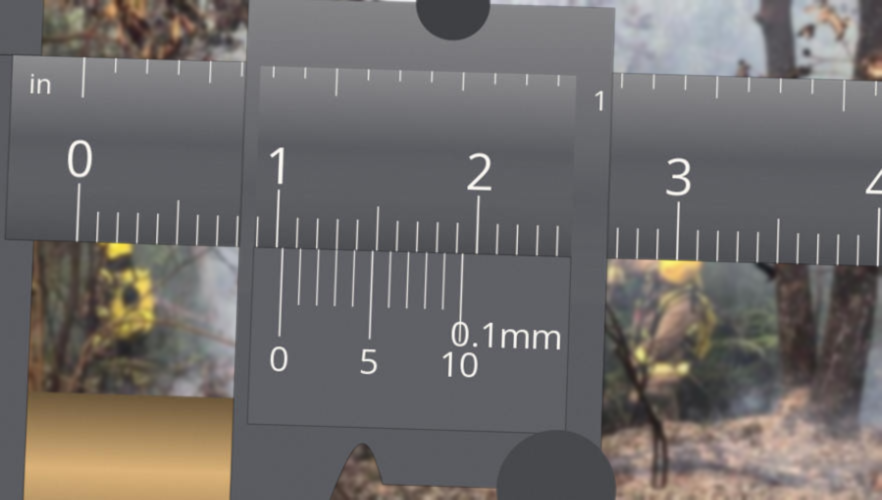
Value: {"value": 10.3, "unit": "mm"}
